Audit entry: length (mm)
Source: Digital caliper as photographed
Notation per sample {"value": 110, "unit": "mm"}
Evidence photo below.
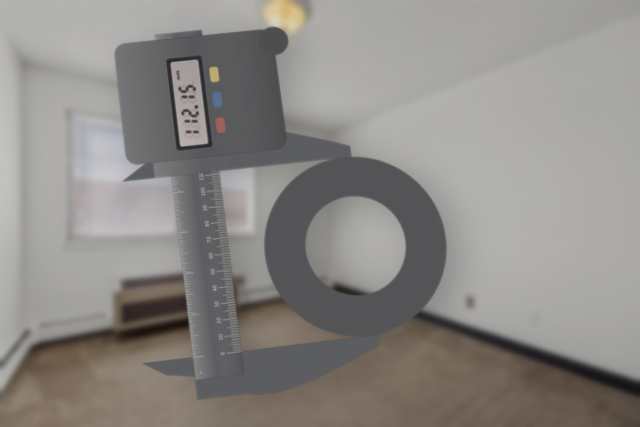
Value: {"value": 112.15, "unit": "mm"}
